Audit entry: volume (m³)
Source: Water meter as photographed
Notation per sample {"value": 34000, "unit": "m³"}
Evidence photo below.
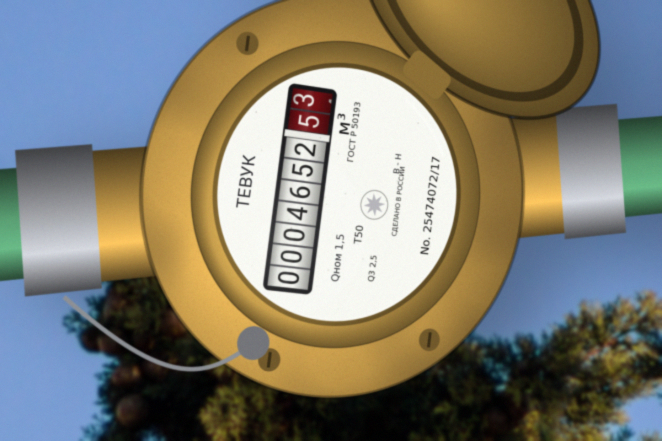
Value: {"value": 4652.53, "unit": "m³"}
